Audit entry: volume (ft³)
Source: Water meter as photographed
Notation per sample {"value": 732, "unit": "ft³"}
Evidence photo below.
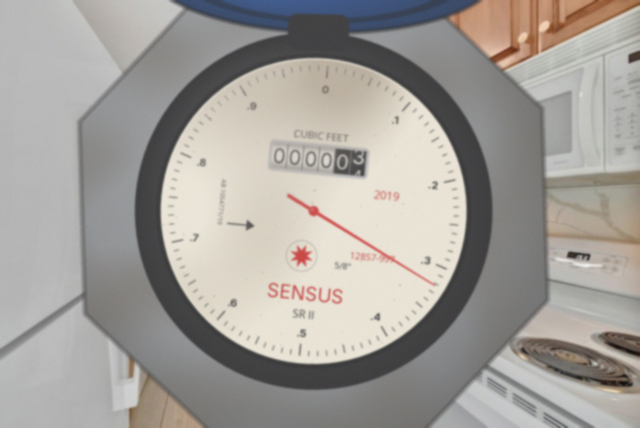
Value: {"value": 3.32, "unit": "ft³"}
